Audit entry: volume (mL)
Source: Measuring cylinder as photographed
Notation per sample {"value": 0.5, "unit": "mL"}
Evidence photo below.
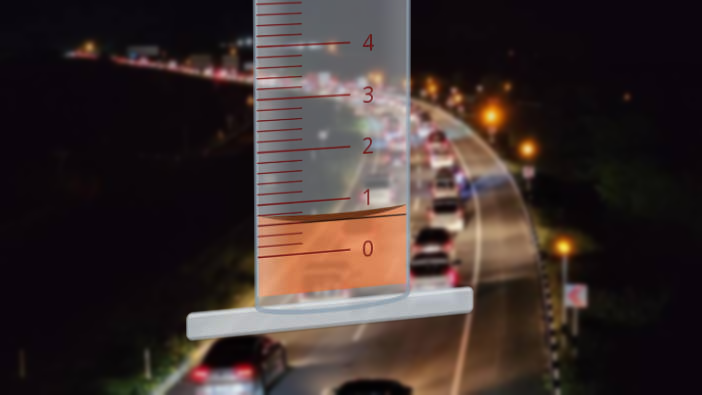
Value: {"value": 0.6, "unit": "mL"}
